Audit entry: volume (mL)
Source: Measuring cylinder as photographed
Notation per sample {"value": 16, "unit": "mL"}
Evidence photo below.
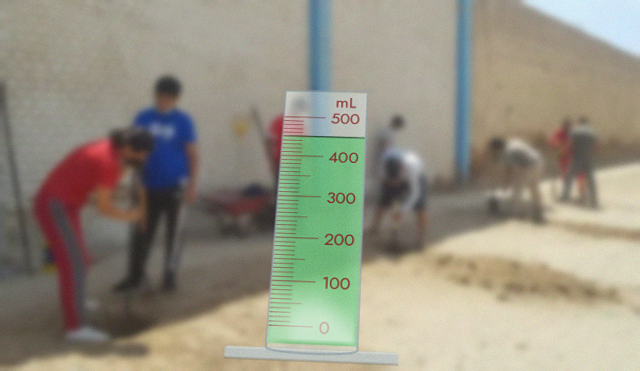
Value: {"value": 450, "unit": "mL"}
